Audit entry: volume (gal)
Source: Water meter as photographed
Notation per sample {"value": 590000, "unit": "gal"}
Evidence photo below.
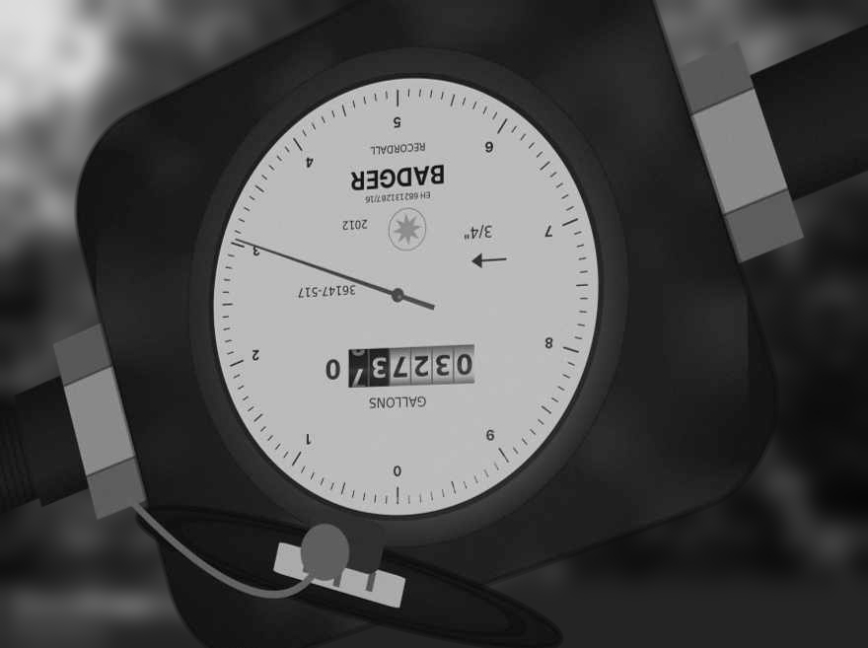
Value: {"value": 327373.0, "unit": "gal"}
